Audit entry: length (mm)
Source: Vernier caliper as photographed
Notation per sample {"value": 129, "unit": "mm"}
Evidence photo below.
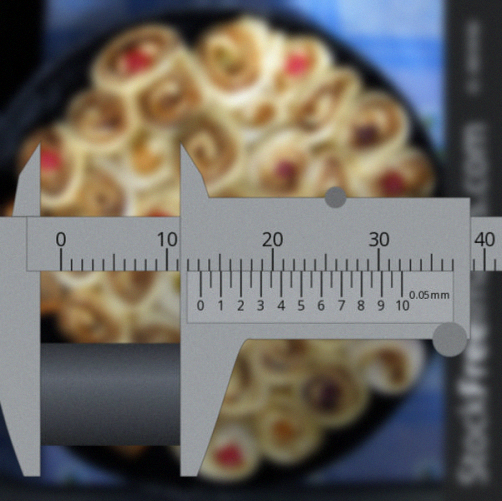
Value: {"value": 13.2, "unit": "mm"}
